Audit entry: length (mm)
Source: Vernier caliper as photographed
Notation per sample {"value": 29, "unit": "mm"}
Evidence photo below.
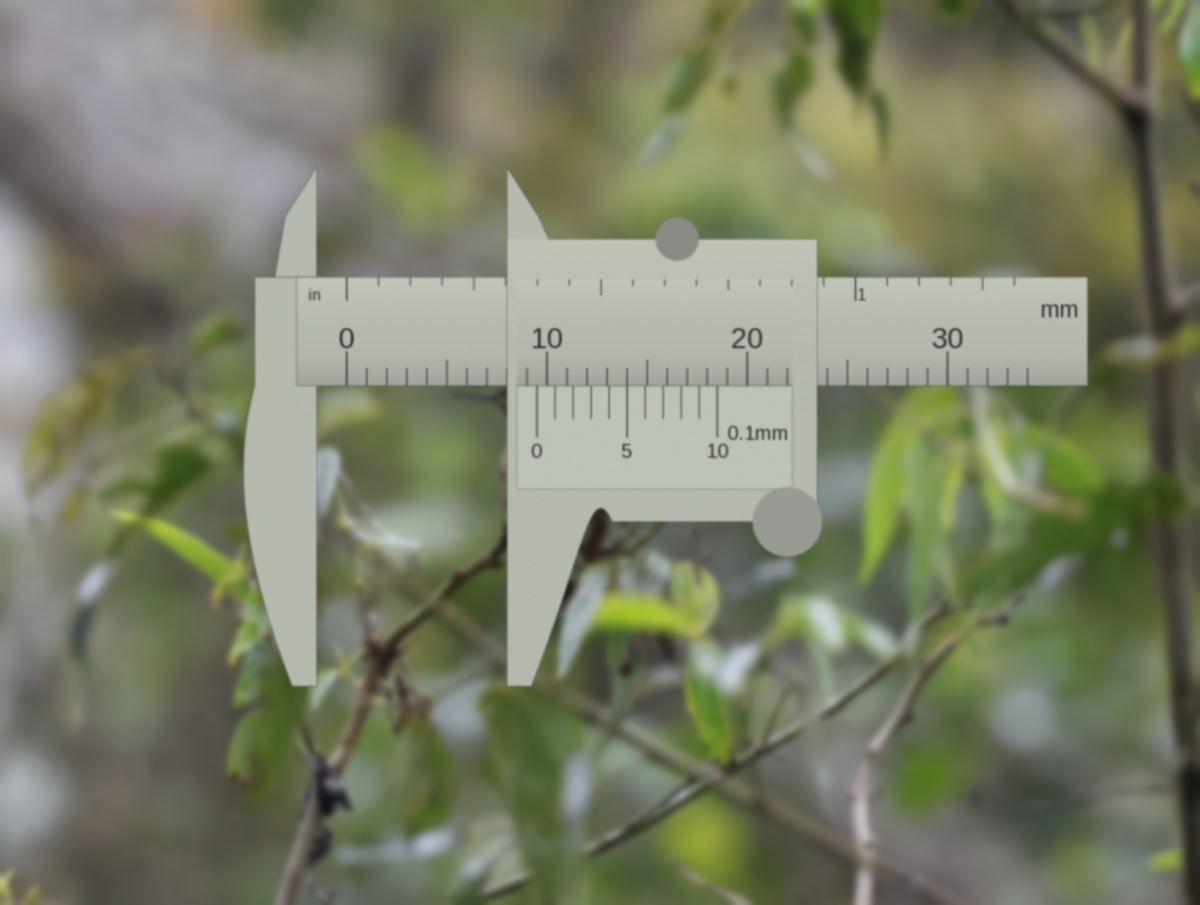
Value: {"value": 9.5, "unit": "mm"}
